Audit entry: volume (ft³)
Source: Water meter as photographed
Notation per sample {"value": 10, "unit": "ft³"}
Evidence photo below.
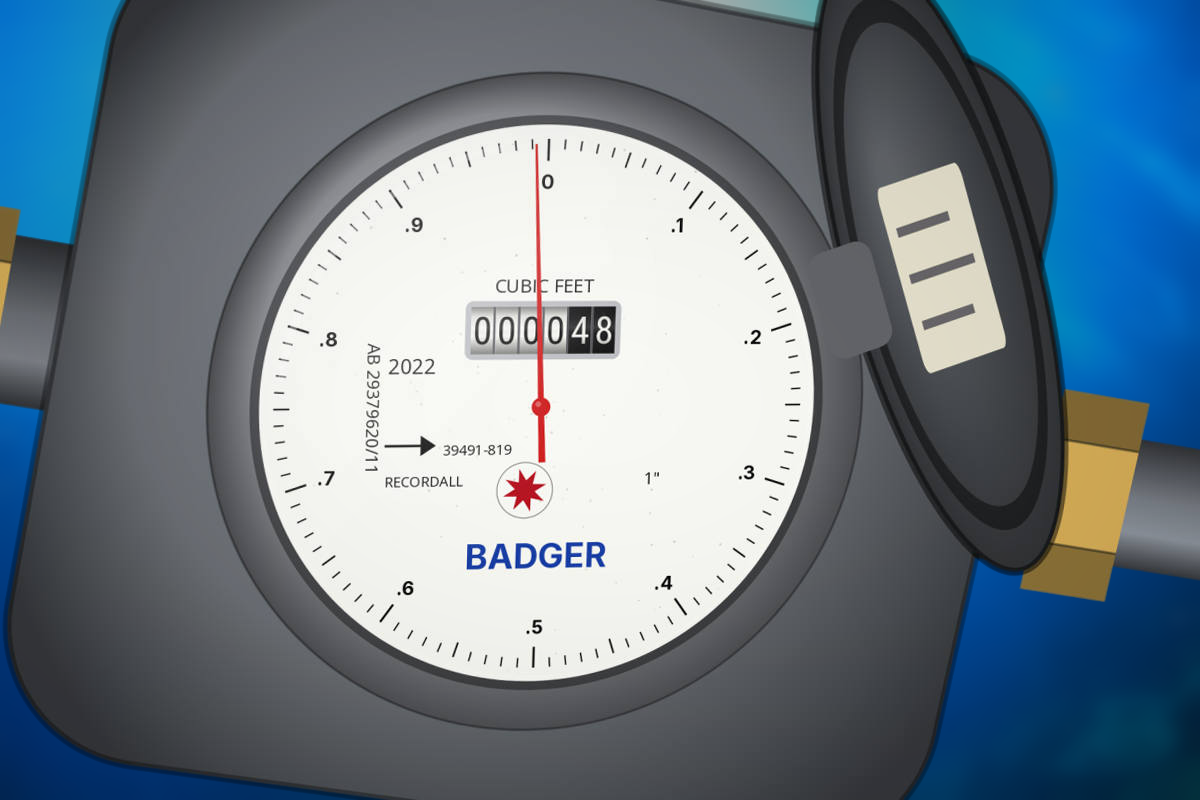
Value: {"value": 47.99, "unit": "ft³"}
